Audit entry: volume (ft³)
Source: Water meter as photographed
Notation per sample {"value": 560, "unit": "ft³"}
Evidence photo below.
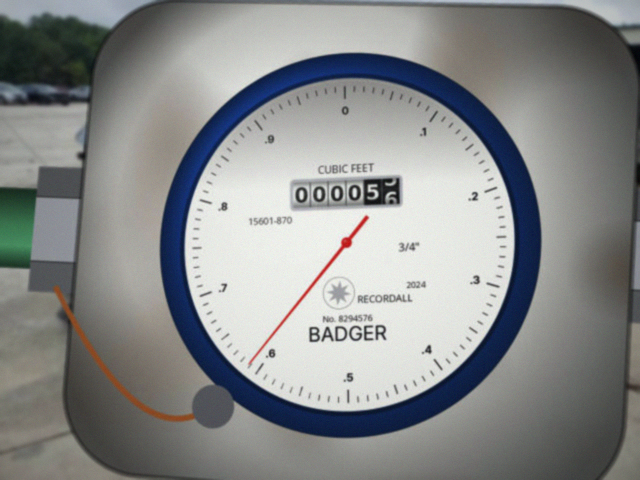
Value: {"value": 55.61, "unit": "ft³"}
